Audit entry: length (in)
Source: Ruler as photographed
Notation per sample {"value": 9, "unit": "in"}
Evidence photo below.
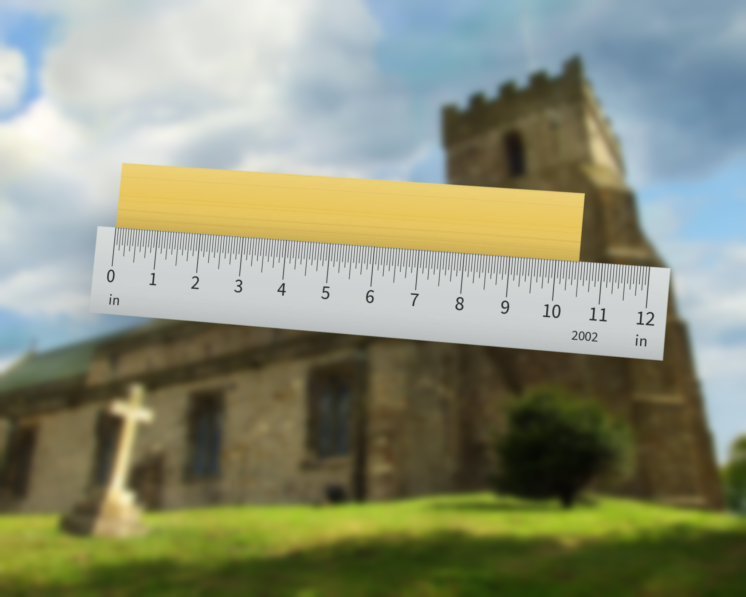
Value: {"value": 10.5, "unit": "in"}
